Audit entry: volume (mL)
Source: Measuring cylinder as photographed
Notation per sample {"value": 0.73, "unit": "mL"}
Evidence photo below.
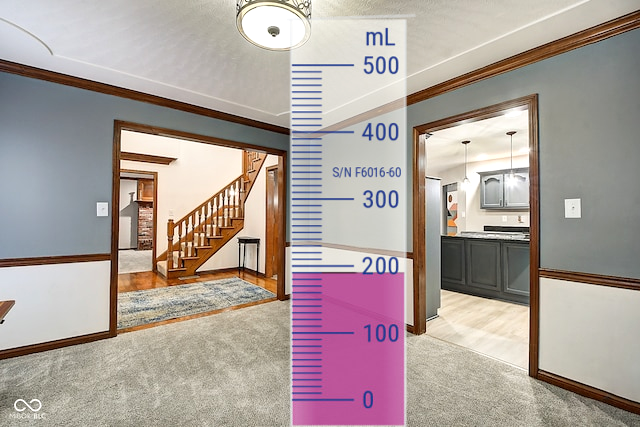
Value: {"value": 190, "unit": "mL"}
